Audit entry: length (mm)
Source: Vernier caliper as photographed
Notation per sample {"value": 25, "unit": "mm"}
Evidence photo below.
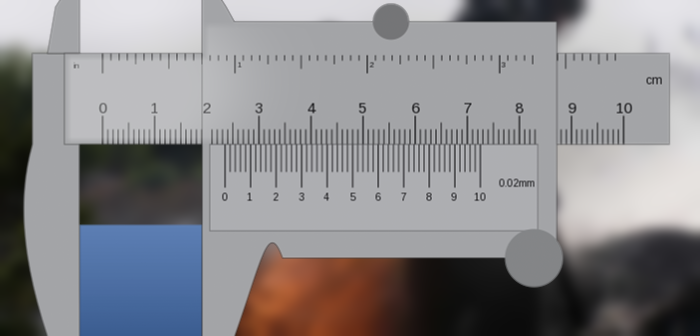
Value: {"value": 23.5, "unit": "mm"}
